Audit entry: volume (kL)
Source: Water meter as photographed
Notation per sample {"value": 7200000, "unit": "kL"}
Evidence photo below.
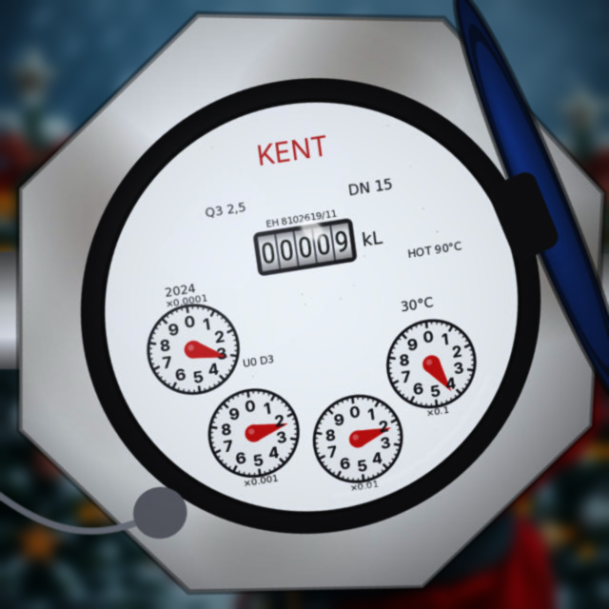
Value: {"value": 9.4223, "unit": "kL"}
